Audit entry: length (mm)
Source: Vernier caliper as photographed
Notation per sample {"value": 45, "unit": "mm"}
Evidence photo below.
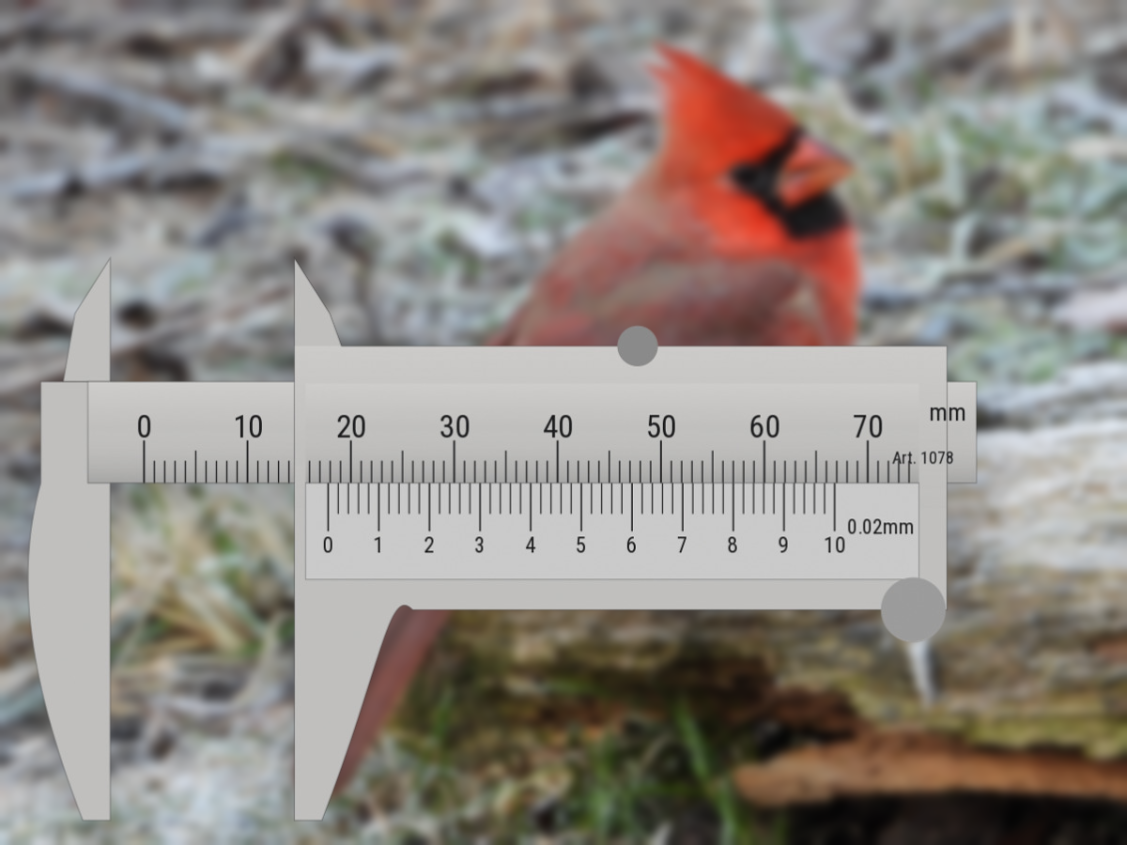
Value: {"value": 17.8, "unit": "mm"}
